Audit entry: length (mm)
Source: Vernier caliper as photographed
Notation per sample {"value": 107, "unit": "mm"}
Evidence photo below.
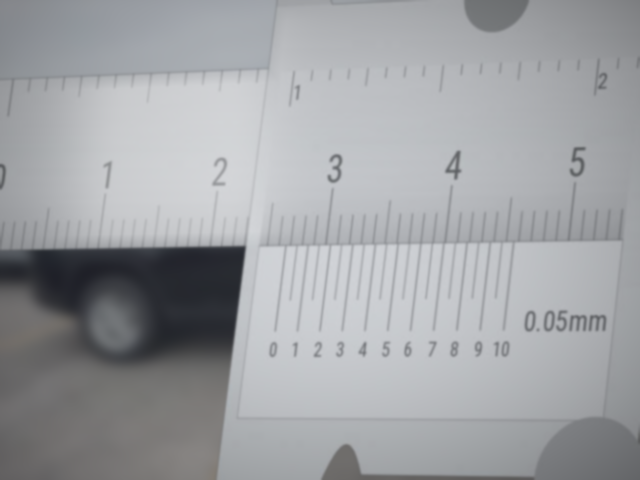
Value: {"value": 26.6, "unit": "mm"}
